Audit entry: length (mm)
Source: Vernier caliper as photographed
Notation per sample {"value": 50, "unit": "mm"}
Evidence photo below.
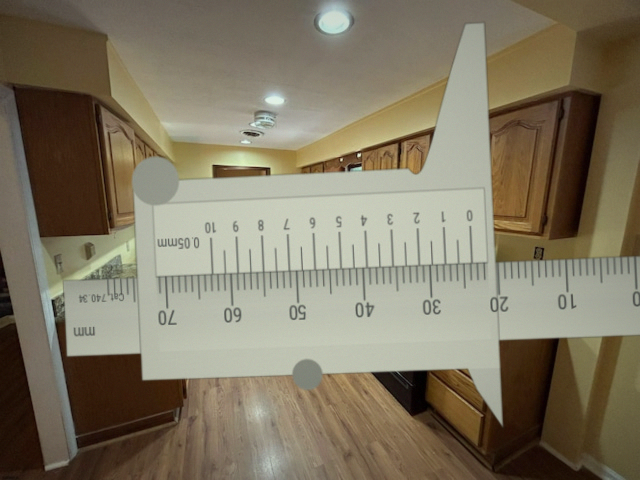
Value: {"value": 23.8, "unit": "mm"}
